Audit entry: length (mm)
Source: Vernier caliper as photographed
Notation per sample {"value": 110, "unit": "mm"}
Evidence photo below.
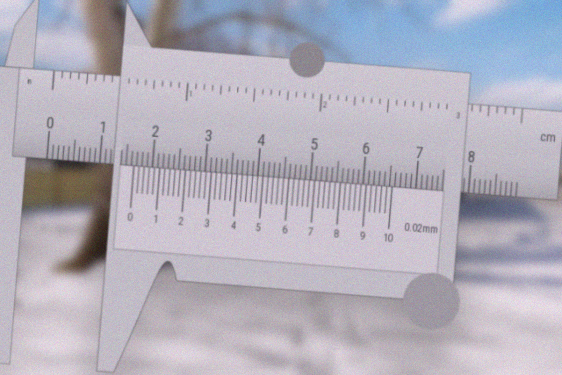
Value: {"value": 16.5, "unit": "mm"}
